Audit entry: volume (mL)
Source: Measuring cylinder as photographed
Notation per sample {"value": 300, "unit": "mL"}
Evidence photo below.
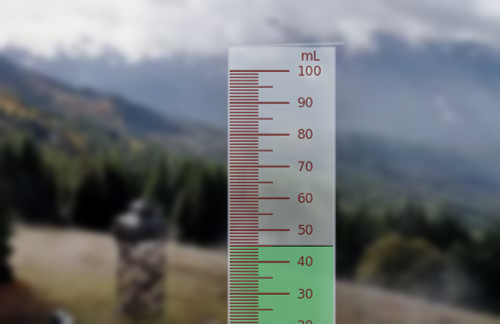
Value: {"value": 45, "unit": "mL"}
